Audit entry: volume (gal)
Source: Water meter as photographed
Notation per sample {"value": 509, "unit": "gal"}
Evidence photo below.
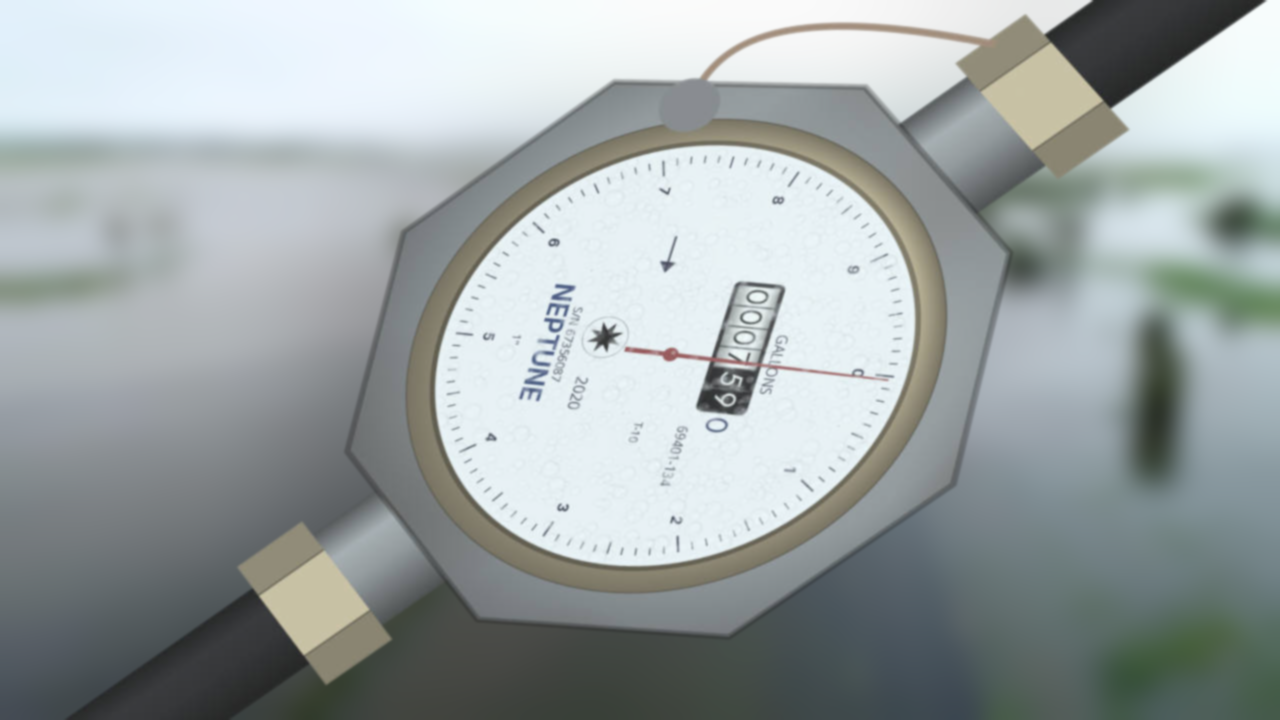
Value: {"value": 7590.0, "unit": "gal"}
